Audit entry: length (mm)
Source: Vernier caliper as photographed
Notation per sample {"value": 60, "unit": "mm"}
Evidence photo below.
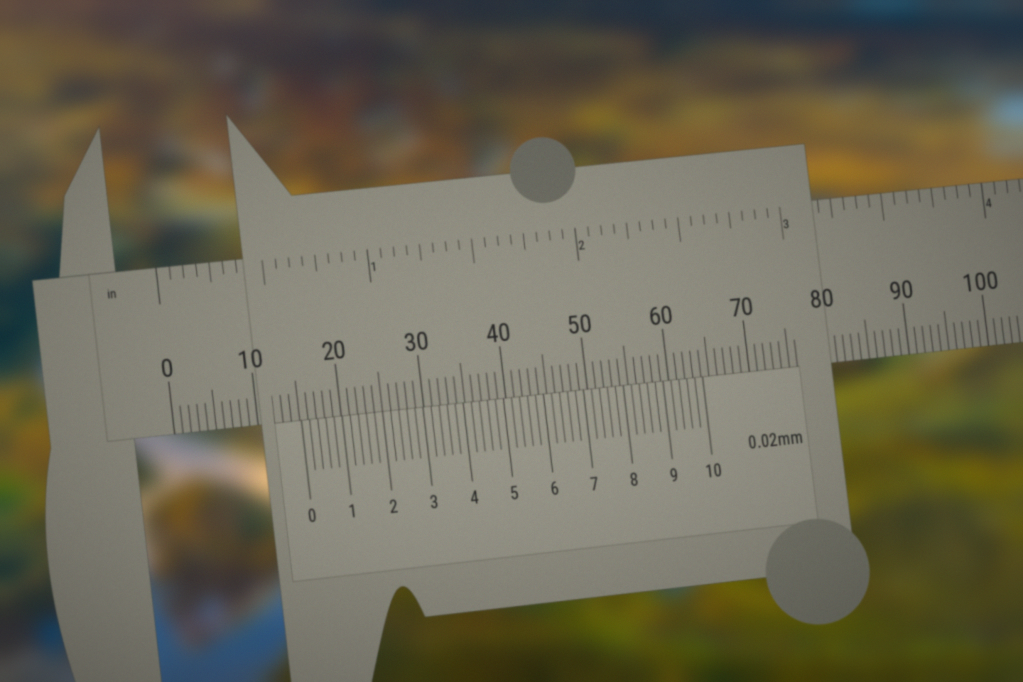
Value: {"value": 15.2, "unit": "mm"}
